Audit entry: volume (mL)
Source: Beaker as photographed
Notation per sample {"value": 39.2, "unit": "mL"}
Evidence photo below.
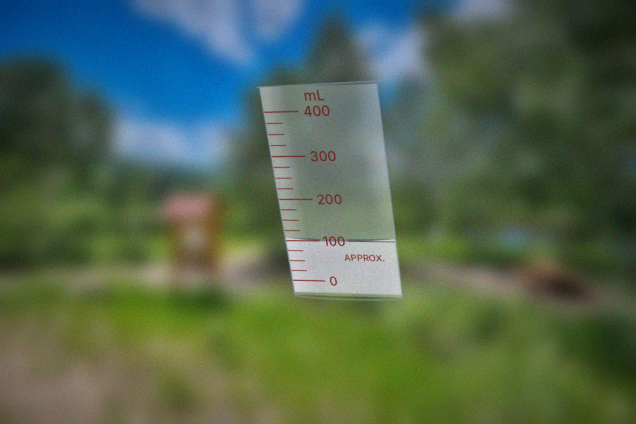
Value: {"value": 100, "unit": "mL"}
